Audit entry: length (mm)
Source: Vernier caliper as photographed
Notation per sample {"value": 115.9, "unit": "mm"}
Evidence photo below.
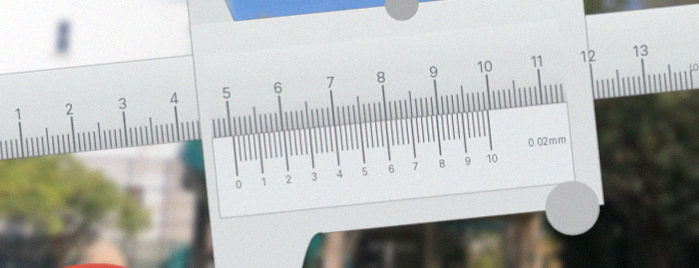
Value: {"value": 50.5, "unit": "mm"}
